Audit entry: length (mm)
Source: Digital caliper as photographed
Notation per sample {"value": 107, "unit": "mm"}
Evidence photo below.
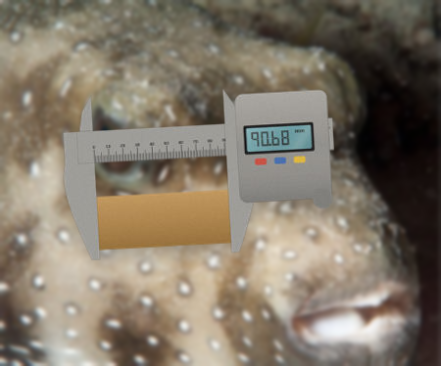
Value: {"value": 90.68, "unit": "mm"}
